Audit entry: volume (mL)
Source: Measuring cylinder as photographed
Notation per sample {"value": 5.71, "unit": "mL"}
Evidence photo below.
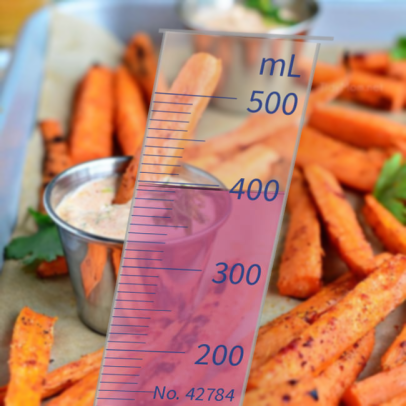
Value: {"value": 395, "unit": "mL"}
